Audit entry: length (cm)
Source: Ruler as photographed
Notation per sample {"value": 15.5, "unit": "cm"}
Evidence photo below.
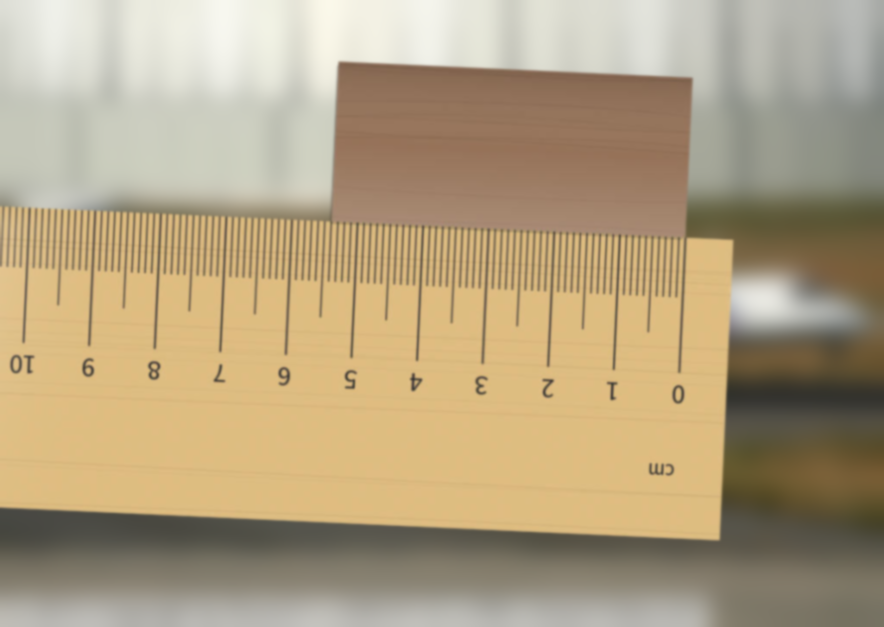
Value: {"value": 5.4, "unit": "cm"}
